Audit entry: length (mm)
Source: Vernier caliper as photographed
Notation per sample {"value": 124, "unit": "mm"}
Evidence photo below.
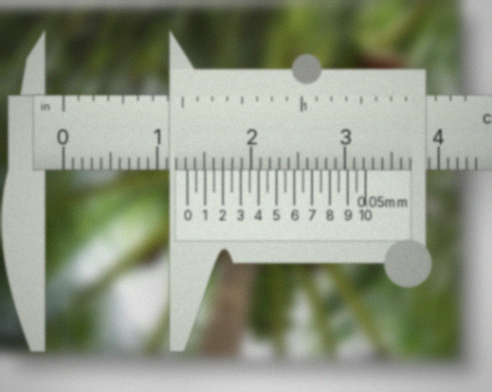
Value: {"value": 13.2, "unit": "mm"}
